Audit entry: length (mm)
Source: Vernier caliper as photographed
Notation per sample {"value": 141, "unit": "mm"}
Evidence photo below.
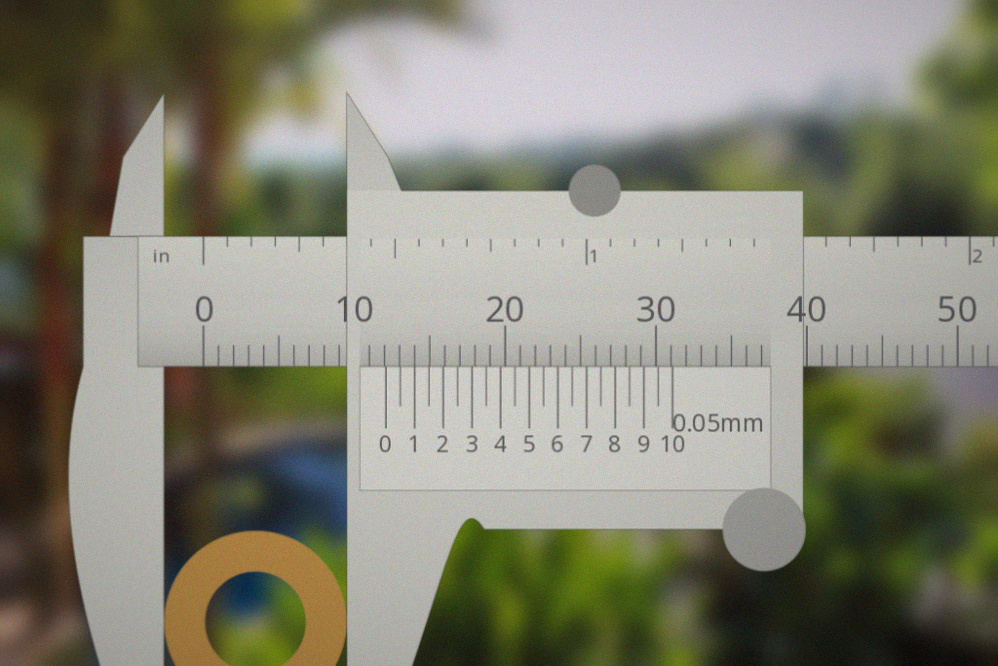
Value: {"value": 12.1, "unit": "mm"}
